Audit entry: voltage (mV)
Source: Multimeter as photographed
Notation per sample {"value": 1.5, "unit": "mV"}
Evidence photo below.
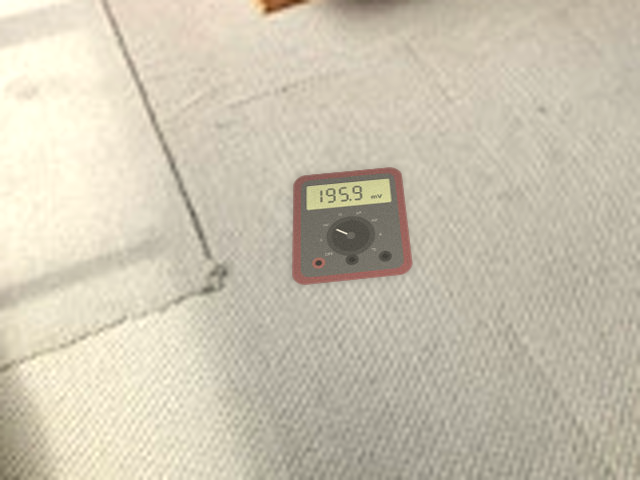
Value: {"value": 195.9, "unit": "mV"}
